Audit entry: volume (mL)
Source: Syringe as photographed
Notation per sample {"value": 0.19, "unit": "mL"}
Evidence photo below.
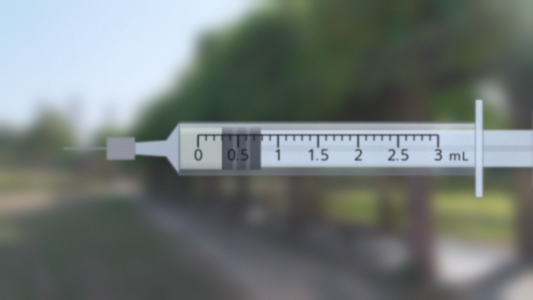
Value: {"value": 0.3, "unit": "mL"}
